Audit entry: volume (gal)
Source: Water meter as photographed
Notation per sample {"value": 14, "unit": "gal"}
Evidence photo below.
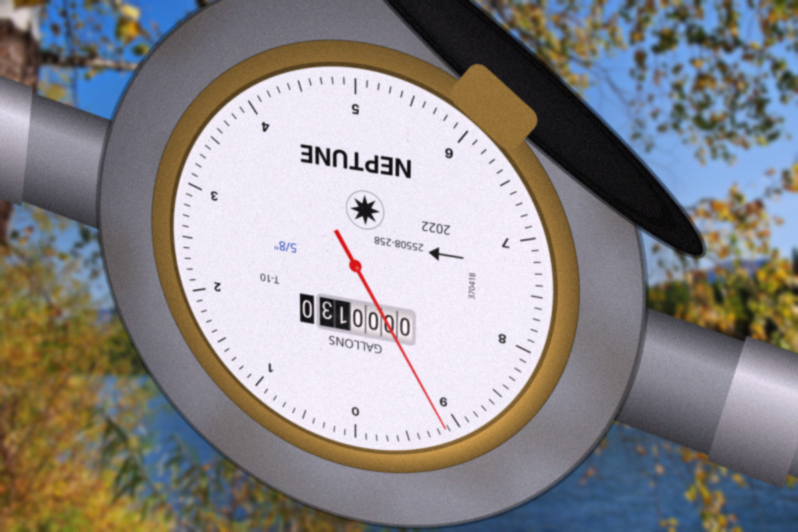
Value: {"value": 129.1, "unit": "gal"}
